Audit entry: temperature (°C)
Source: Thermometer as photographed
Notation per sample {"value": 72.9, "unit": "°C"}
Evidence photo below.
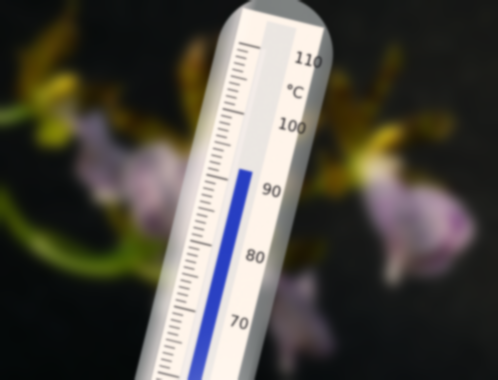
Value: {"value": 92, "unit": "°C"}
